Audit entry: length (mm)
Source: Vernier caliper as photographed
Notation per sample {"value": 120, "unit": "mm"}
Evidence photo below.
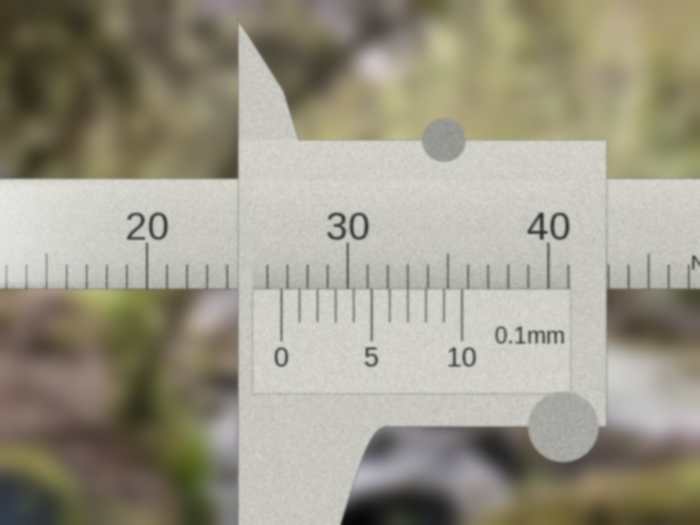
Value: {"value": 26.7, "unit": "mm"}
